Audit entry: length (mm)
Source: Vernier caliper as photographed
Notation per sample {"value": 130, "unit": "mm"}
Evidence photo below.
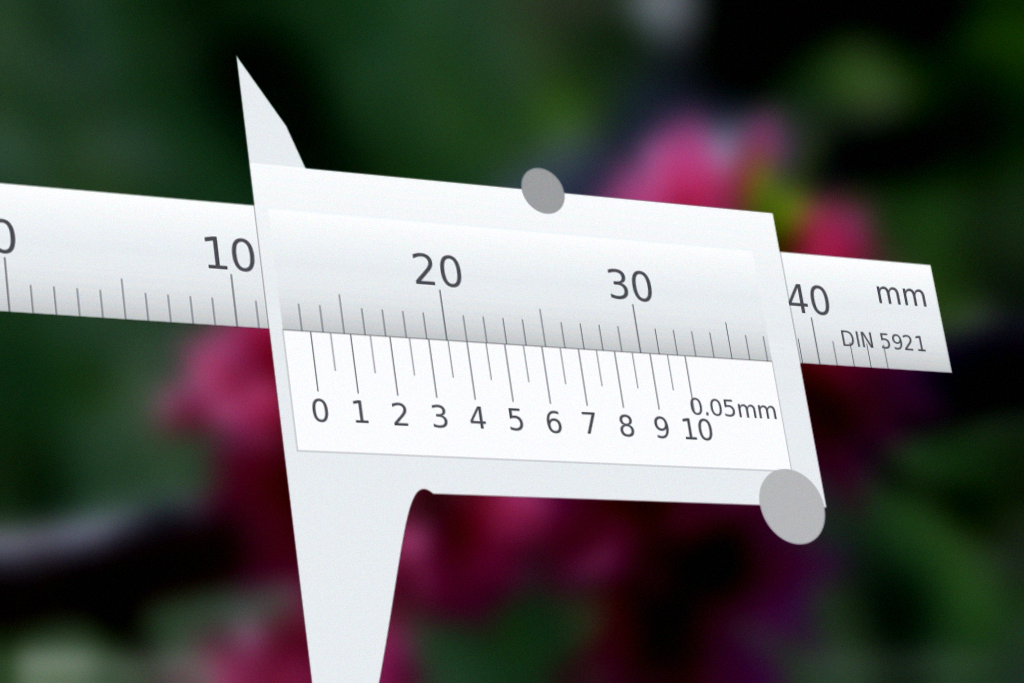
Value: {"value": 13.4, "unit": "mm"}
